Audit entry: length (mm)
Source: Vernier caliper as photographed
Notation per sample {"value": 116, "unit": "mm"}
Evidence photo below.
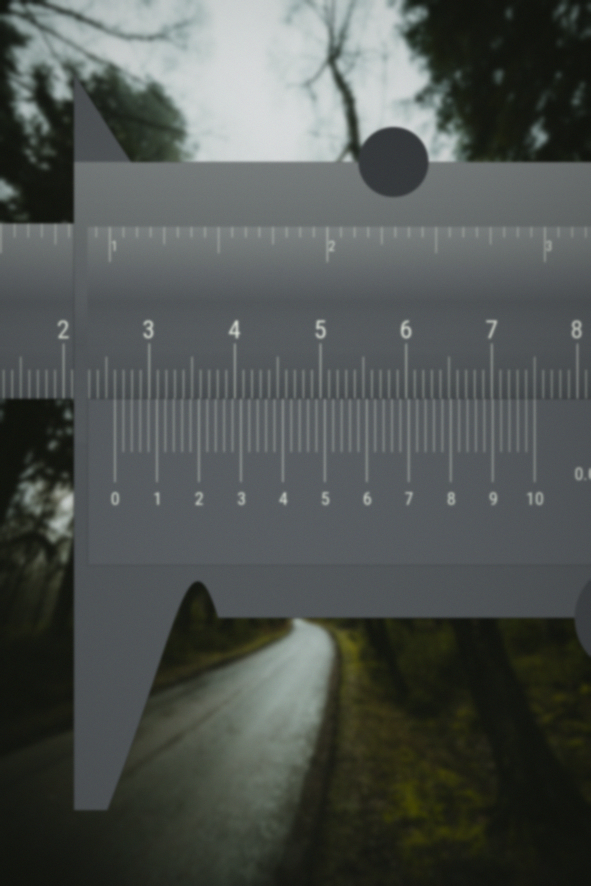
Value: {"value": 26.0, "unit": "mm"}
